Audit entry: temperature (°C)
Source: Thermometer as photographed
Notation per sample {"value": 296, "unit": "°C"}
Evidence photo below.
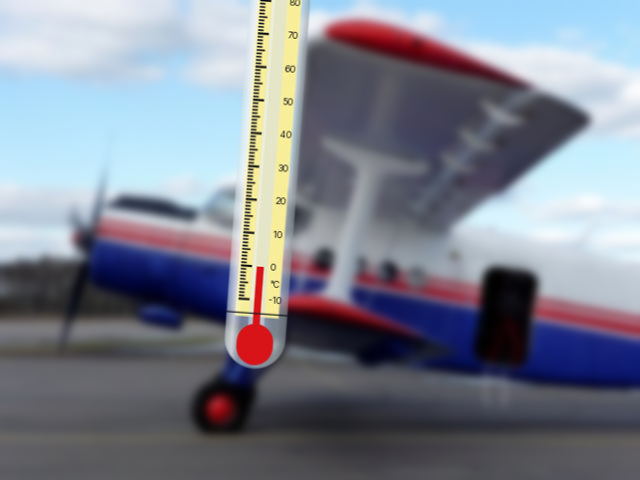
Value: {"value": 0, "unit": "°C"}
